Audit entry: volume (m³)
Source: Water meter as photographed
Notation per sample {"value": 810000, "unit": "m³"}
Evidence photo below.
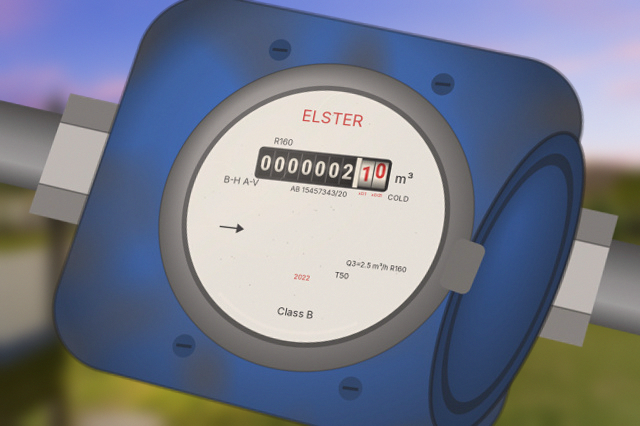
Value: {"value": 2.10, "unit": "m³"}
